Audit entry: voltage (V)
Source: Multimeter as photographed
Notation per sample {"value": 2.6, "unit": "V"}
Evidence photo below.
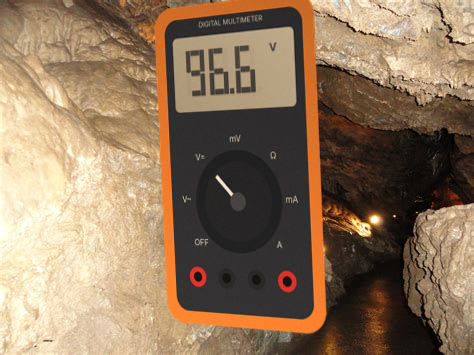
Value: {"value": 96.6, "unit": "V"}
